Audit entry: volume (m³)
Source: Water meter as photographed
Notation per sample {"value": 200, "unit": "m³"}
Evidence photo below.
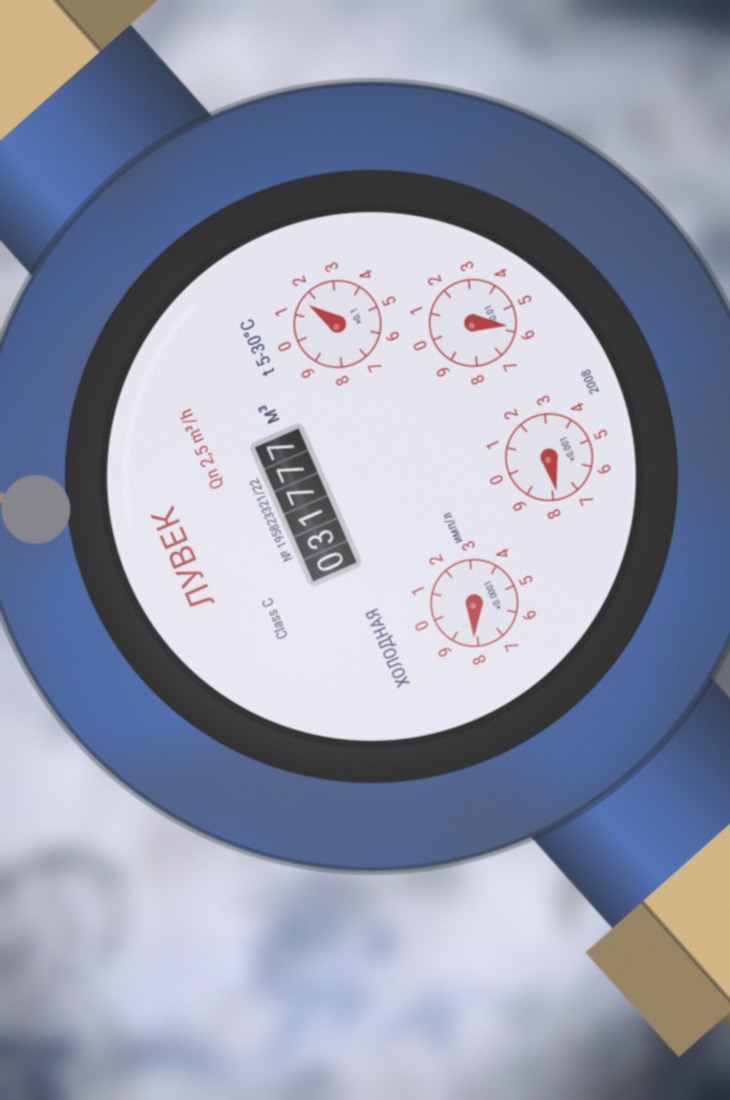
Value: {"value": 31777.1578, "unit": "m³"}
